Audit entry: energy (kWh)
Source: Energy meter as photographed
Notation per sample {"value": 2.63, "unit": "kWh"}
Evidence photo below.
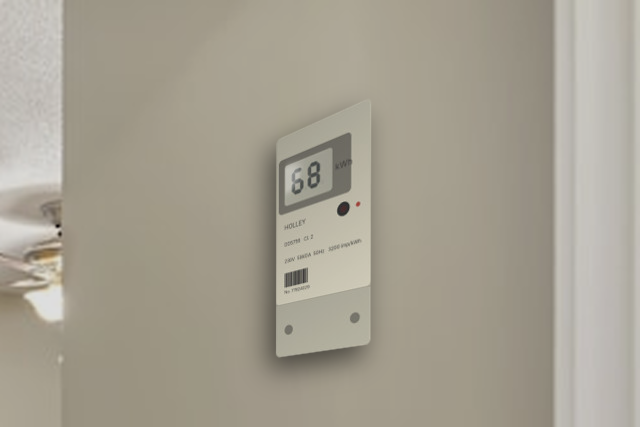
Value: {"value": 68, "unit": "kWh"}
